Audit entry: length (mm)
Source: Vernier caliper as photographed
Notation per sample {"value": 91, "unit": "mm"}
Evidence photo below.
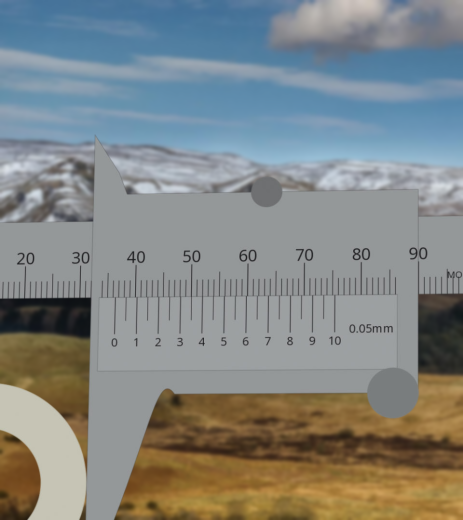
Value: {"value": 36.4, "unit": "mm"}
